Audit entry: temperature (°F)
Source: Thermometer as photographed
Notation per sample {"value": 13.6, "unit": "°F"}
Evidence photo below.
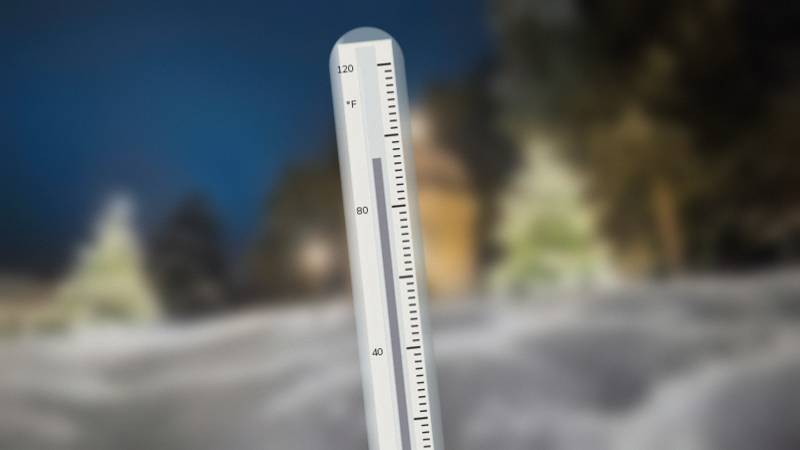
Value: {"value": 94, "unit": "°F"}
